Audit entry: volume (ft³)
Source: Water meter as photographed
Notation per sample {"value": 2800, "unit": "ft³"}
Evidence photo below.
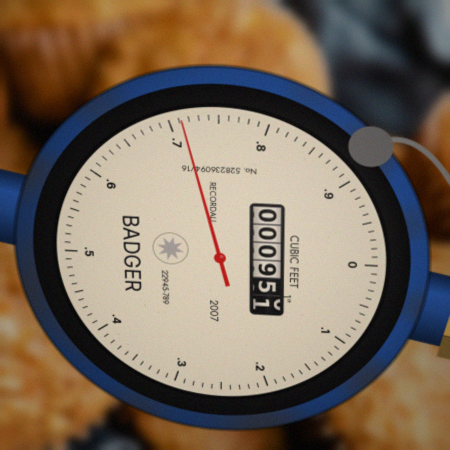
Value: {"value": 950.71, "unit": "ft³"}
